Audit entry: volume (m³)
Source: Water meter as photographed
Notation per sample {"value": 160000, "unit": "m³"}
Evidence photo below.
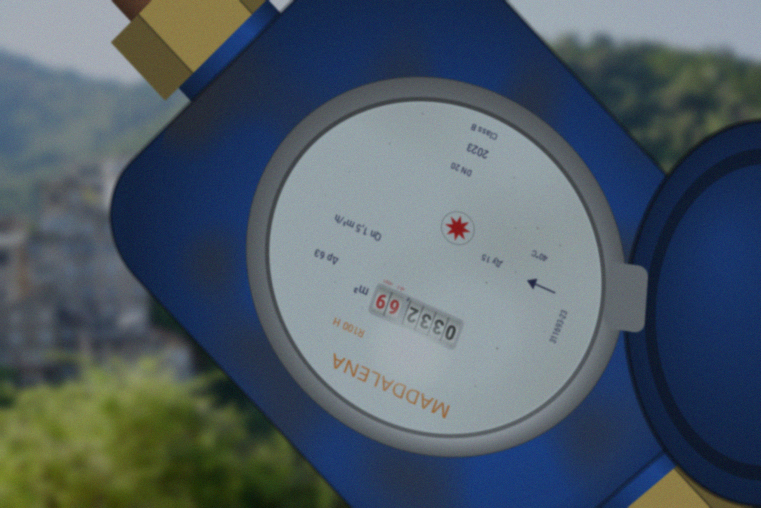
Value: {"value": 332.69, "unit": "m³"}
